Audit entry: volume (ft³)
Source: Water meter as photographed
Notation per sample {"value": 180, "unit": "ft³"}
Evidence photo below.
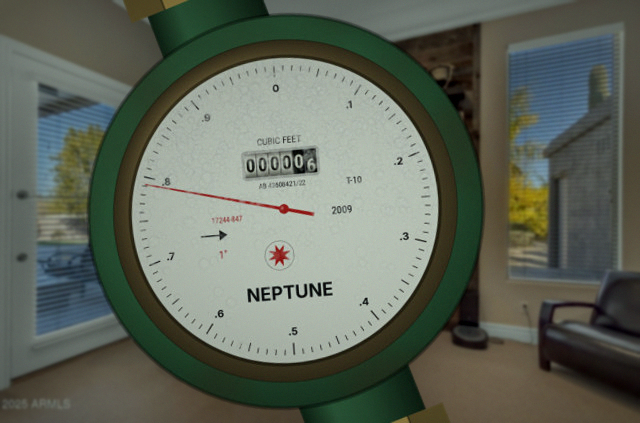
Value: {"value": 5.79, "unit": "ft³"}
